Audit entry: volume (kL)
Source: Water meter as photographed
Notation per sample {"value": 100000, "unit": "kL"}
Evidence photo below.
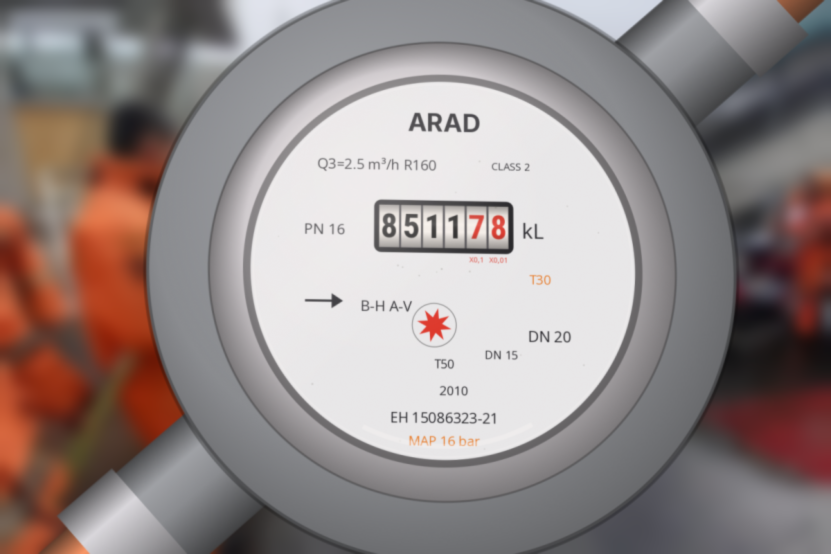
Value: {"value": 8511.78, "unit": "kL"}
